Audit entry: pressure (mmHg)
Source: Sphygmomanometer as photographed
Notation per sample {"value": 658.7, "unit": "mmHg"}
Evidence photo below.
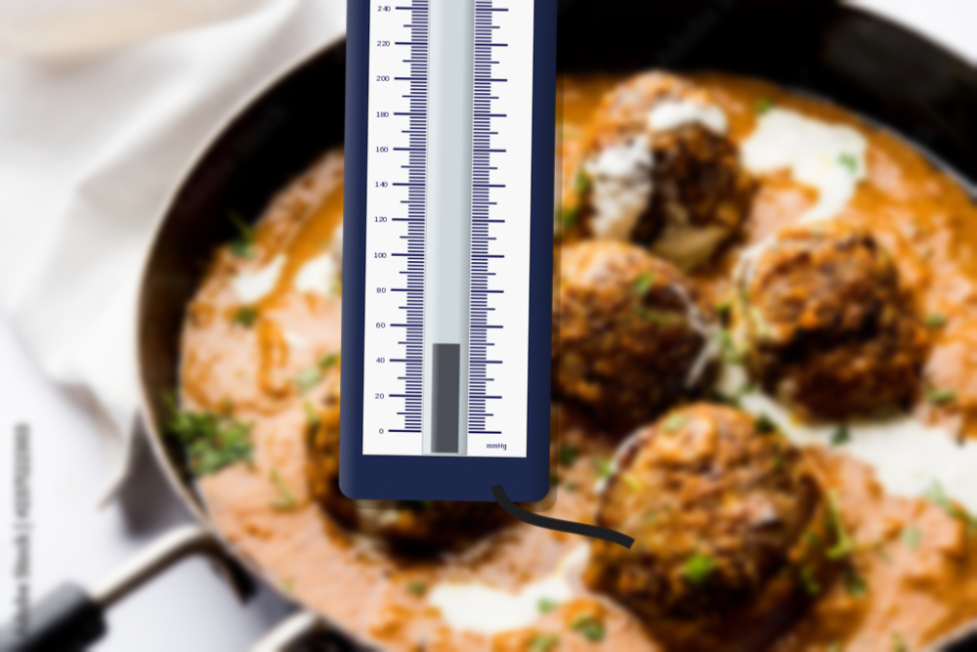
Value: {"value": 50, "unit": "mmHg"}
